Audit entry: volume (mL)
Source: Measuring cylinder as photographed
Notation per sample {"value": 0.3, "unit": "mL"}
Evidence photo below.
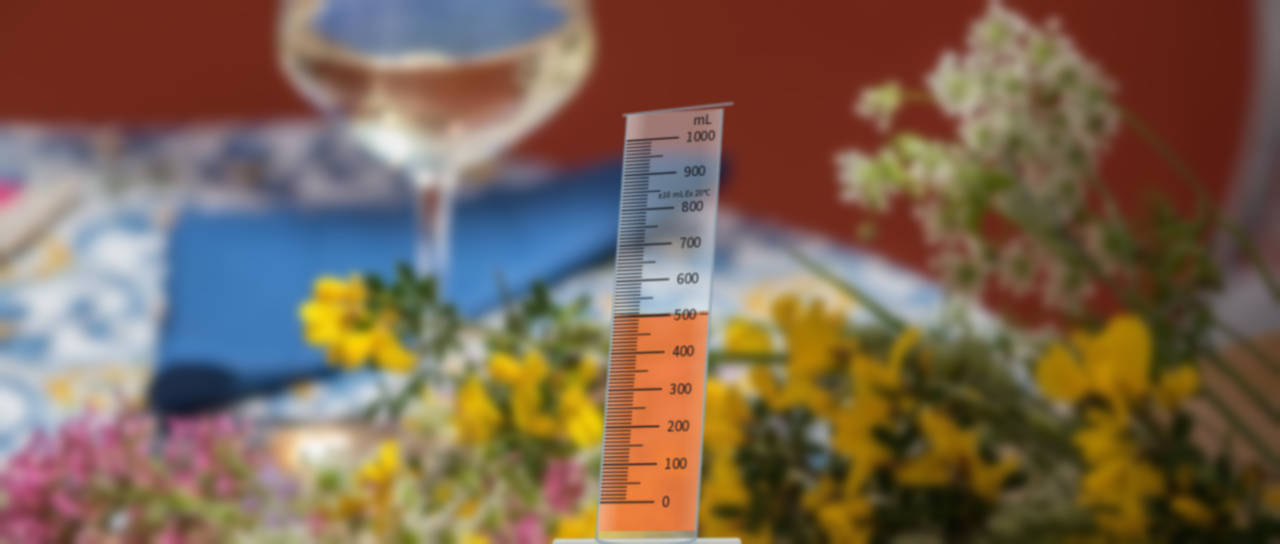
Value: {"value": 500, "unit": "mL"}
